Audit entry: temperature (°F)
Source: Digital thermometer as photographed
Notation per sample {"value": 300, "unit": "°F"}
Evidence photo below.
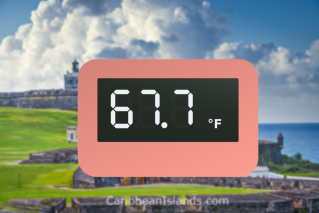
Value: {"value": 67.7, "unit": "°F"}
